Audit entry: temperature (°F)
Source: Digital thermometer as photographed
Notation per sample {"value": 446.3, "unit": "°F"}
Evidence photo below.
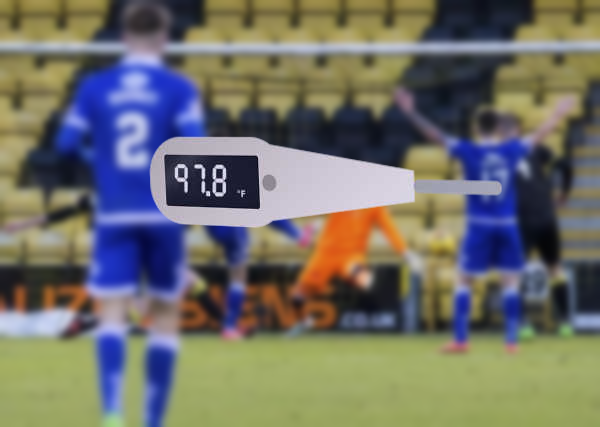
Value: {"value": 97.8, "unit": "°F"}
